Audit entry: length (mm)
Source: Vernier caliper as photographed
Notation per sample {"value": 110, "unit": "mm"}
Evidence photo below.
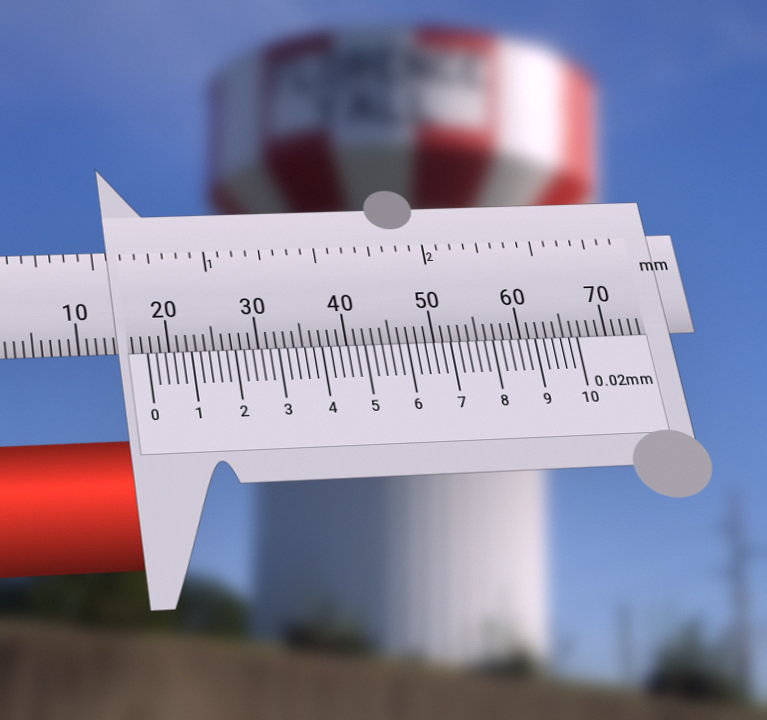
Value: {"value": 17.6, "unit": "mm"}
